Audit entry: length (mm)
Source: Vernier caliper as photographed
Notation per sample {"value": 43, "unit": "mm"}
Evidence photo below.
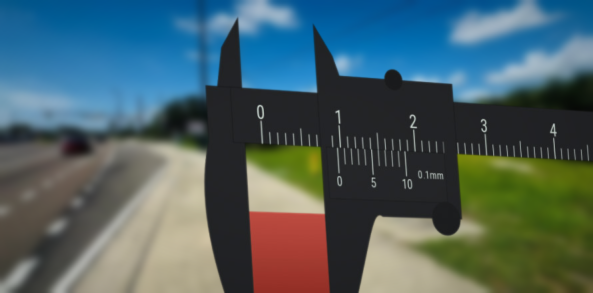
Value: {"value": 9.6, "unit": "mm"}
